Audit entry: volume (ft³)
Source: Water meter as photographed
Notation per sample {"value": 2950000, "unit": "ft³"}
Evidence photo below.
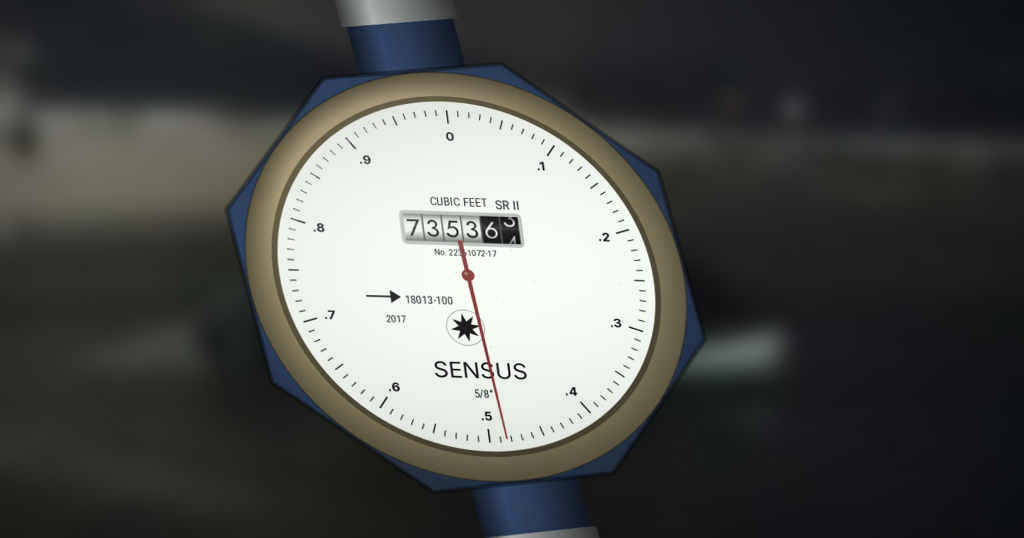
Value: {"value": 735363.48, "unit": "ft³"}
